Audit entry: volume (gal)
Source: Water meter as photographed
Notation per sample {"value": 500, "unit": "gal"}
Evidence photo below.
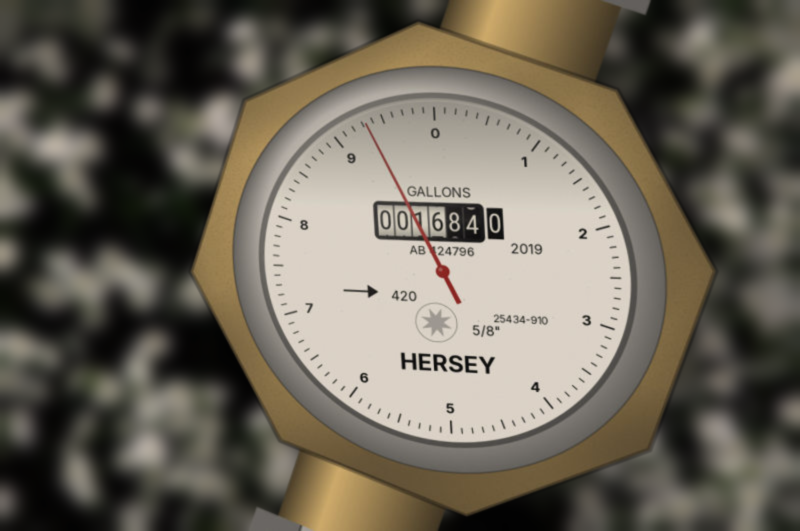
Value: {"value": 16839.3, "unit": "gal"}
